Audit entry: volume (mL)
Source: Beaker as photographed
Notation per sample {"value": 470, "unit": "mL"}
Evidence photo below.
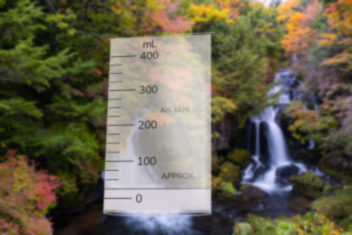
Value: {"value": 25, "unit": "mL"}
